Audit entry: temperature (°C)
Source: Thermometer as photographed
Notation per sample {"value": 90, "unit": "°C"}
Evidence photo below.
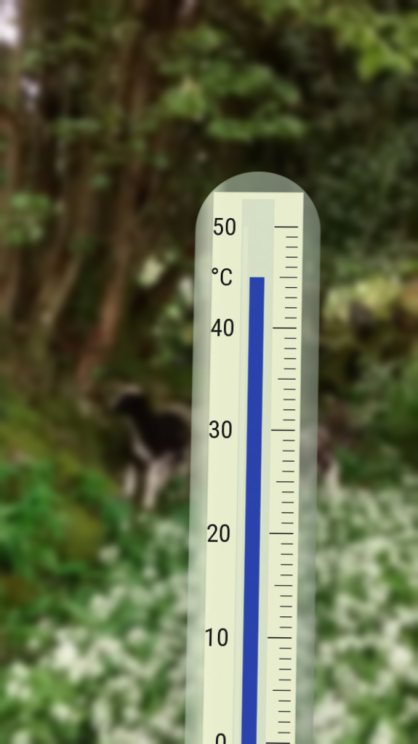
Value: {"value": 45, "unit": "°C"}
